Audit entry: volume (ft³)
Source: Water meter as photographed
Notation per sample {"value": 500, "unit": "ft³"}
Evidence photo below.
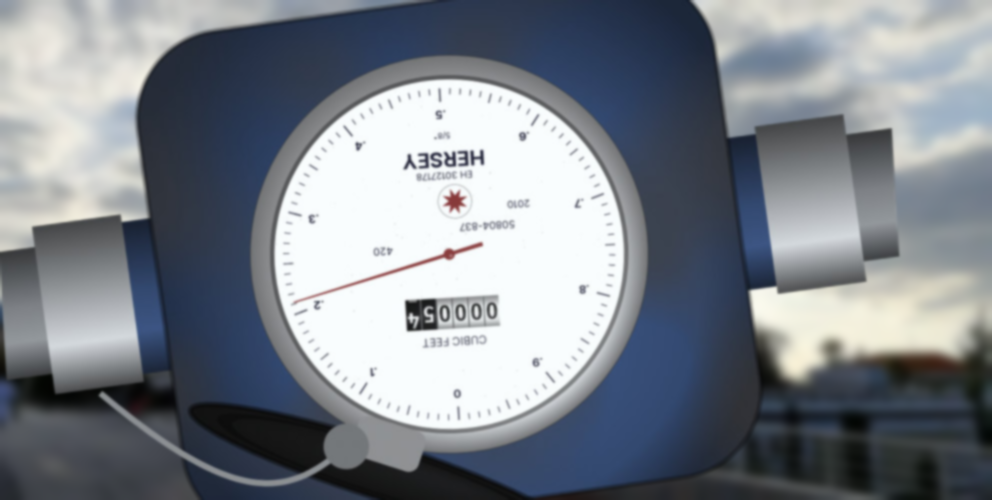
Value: {"value": 54.21, "unit": "ft³"}
